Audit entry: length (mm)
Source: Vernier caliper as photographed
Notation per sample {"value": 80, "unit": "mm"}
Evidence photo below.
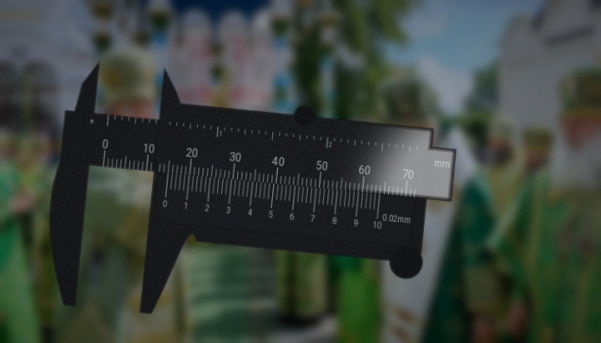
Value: {"value": 15.0, "unit": "mm"}
